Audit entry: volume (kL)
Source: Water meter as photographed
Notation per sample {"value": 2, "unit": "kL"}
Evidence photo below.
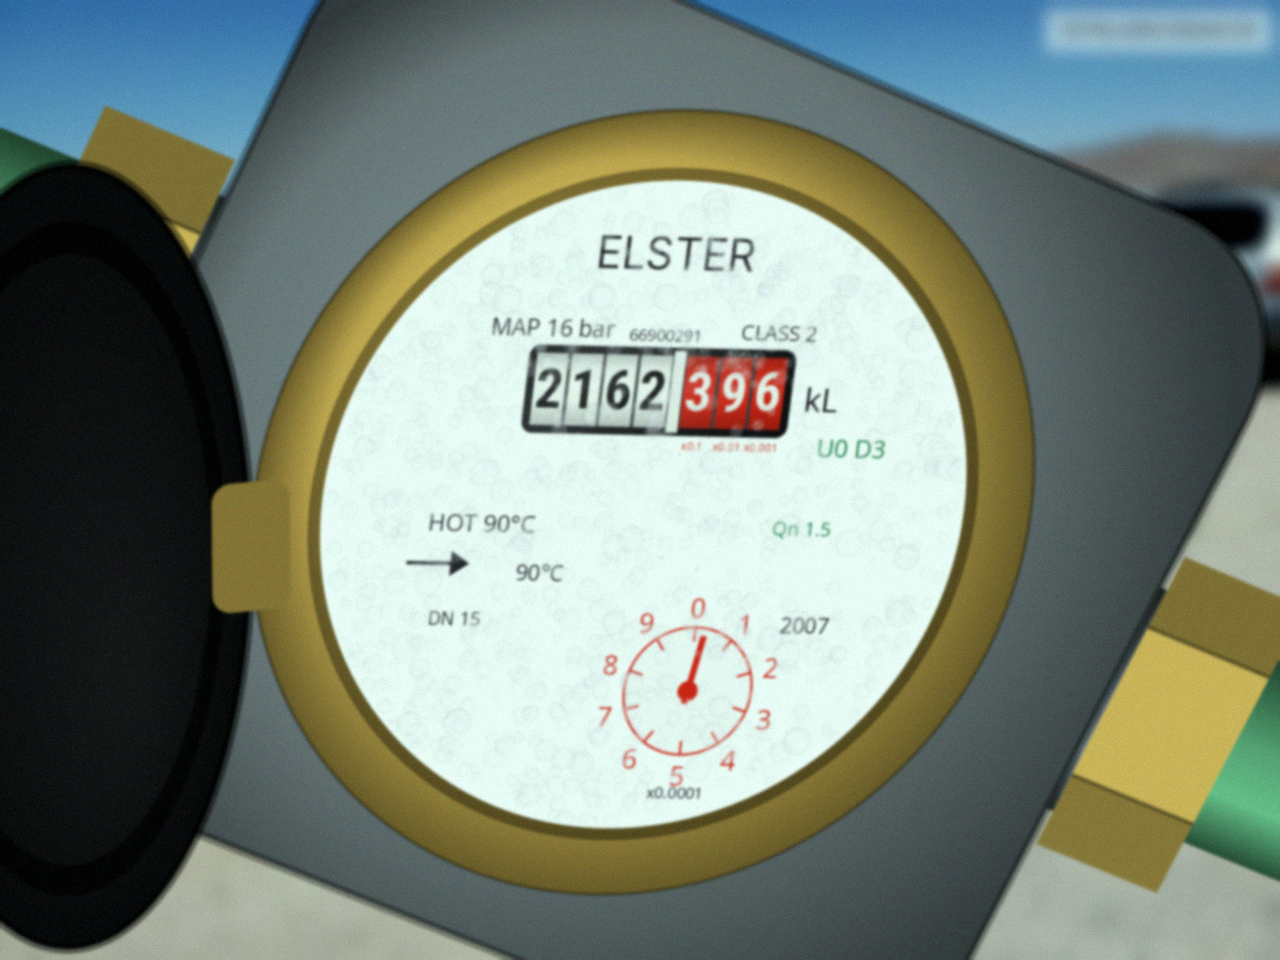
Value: {"value": 2162.3960, "unit": "kL"}
